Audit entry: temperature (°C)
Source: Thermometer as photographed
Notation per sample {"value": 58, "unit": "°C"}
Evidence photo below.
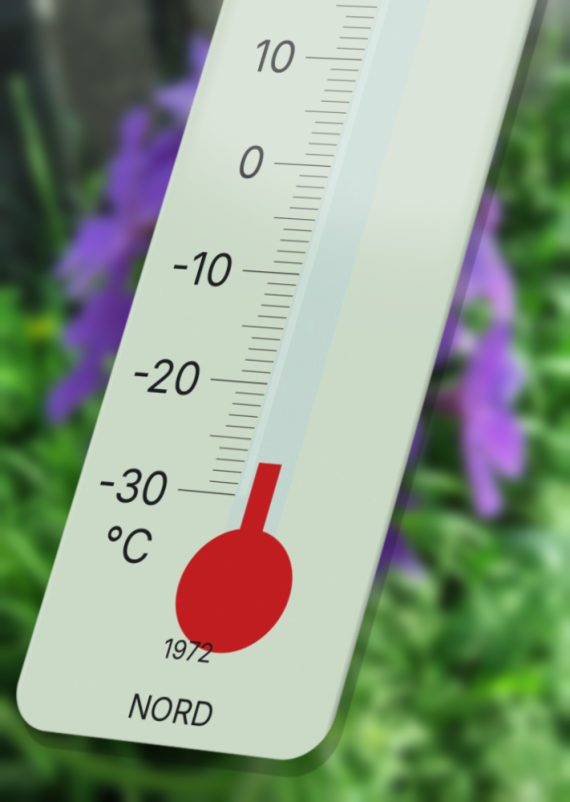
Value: {"value": -27, "unit": "°C"}
